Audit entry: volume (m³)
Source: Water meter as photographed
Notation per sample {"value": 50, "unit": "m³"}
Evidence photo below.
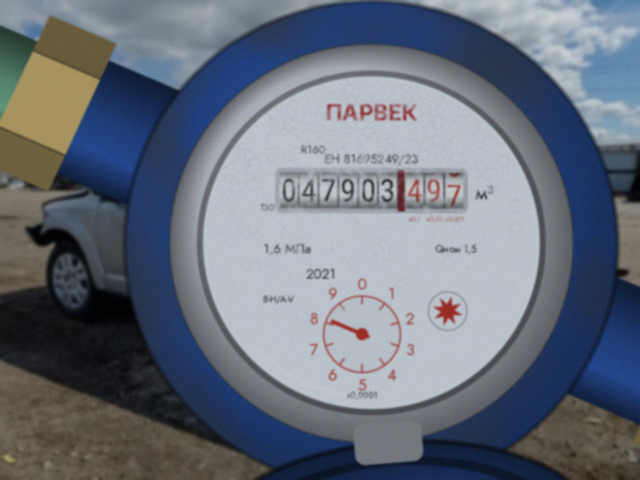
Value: {"value": 47903.4968, "unit": "m³"}
